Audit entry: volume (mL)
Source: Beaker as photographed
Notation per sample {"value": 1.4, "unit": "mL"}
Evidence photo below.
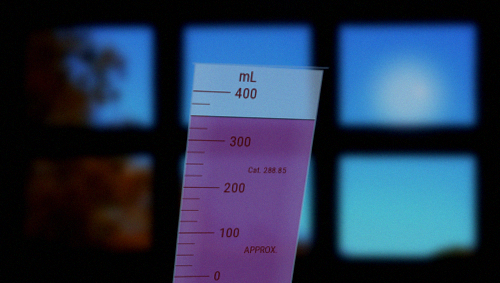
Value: {"value": 350, "unit": "mL"}
